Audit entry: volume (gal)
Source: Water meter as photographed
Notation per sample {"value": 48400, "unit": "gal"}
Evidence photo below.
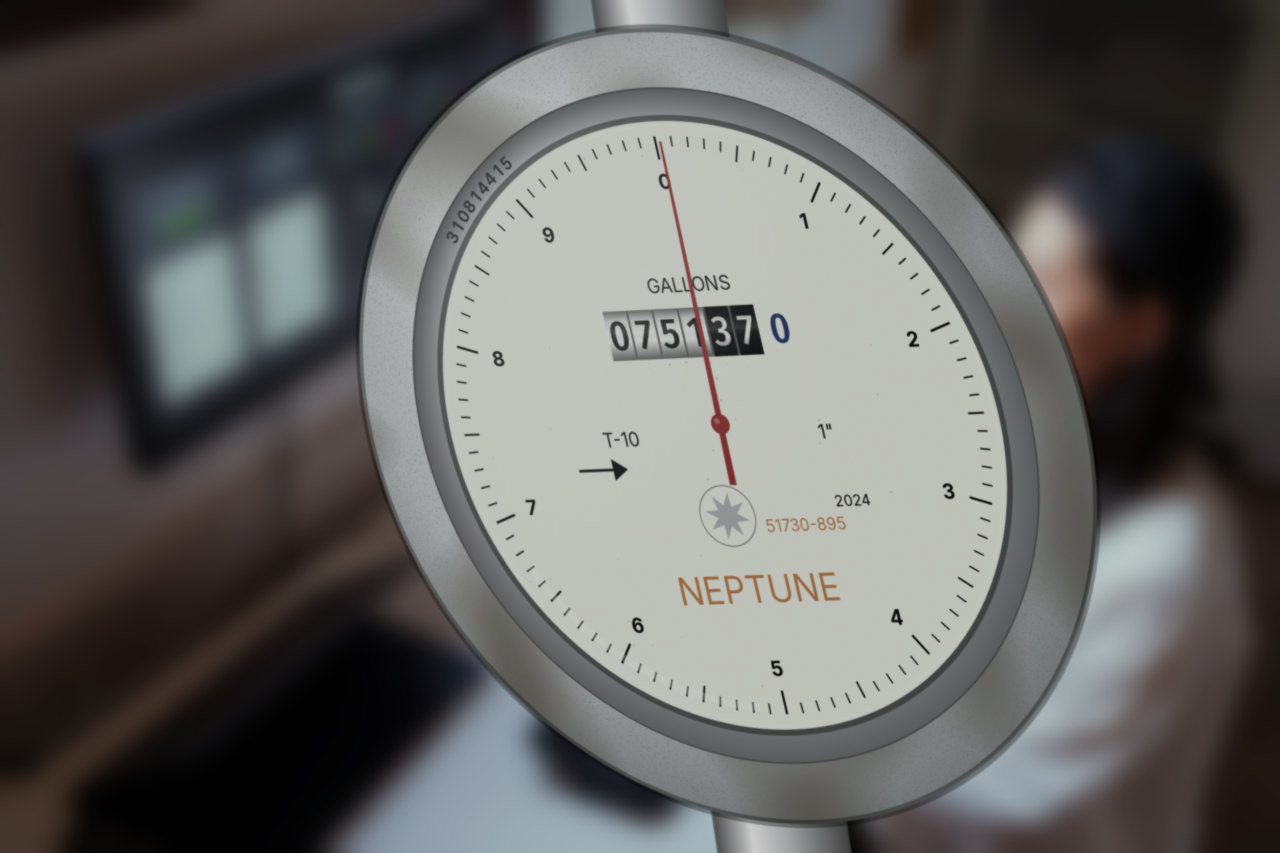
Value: {"value": 751370.0, "unit": "gal"}
